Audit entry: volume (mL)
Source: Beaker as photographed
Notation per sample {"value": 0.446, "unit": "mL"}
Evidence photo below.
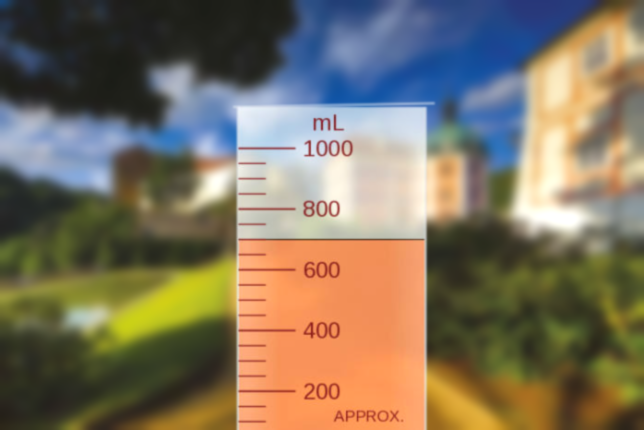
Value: {"value": 700, "unit": "mL"}
